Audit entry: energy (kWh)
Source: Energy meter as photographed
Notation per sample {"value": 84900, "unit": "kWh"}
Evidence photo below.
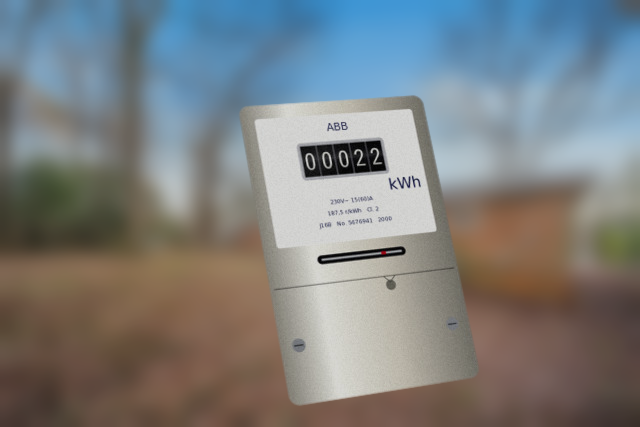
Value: {"value": 22, "unit": "kWh"}
